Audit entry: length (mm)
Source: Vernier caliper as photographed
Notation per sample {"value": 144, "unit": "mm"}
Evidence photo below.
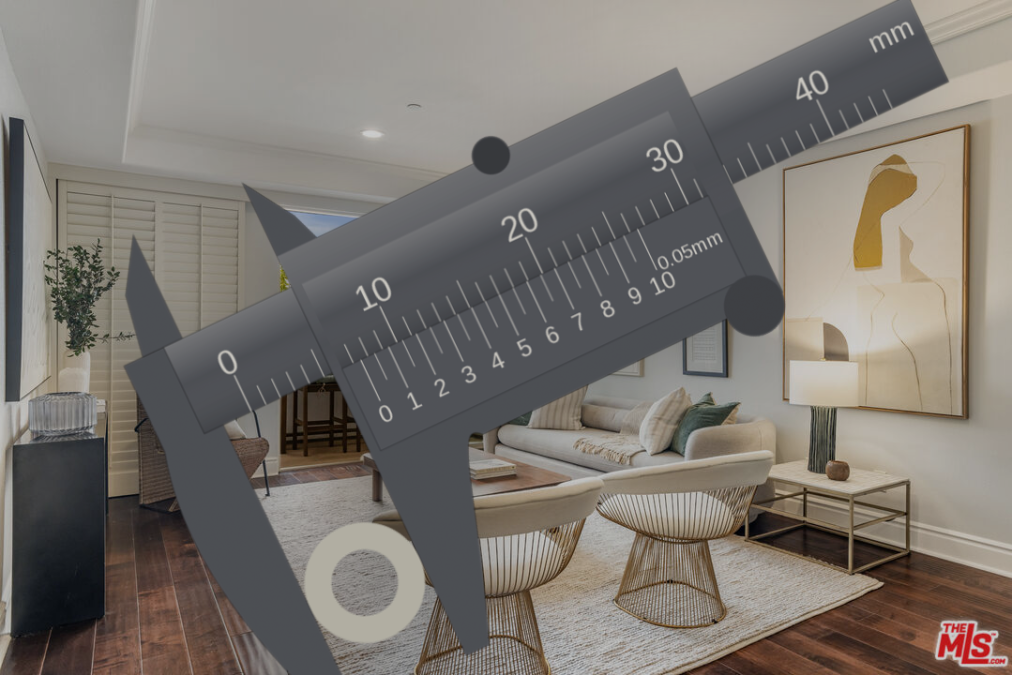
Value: {"value": 7.5, "unit": "mm"}
